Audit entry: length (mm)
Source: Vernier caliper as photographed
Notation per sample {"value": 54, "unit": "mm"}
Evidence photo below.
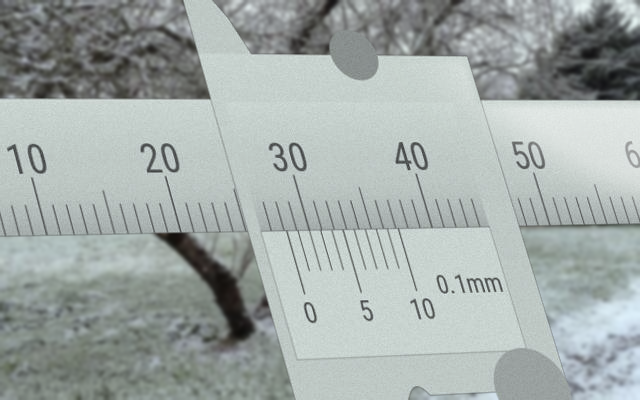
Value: {"value": 28.2, "unit": "mm"}
